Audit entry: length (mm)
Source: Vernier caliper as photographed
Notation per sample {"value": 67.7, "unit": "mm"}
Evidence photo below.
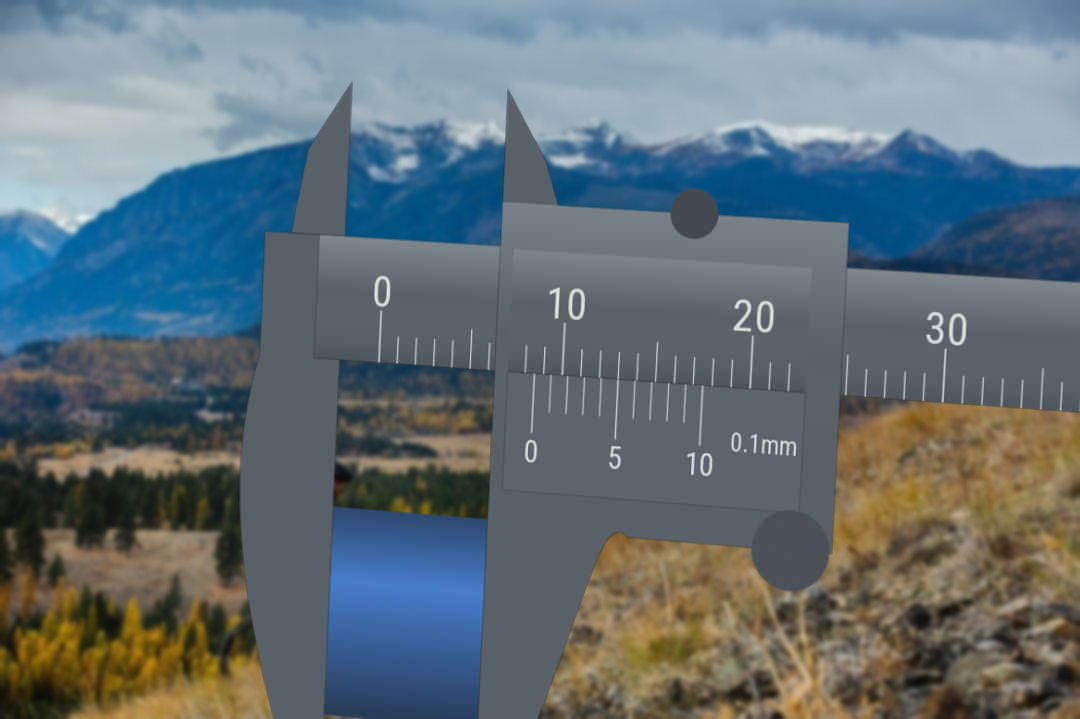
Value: {"value": 8.5, "unit": "mm"}
